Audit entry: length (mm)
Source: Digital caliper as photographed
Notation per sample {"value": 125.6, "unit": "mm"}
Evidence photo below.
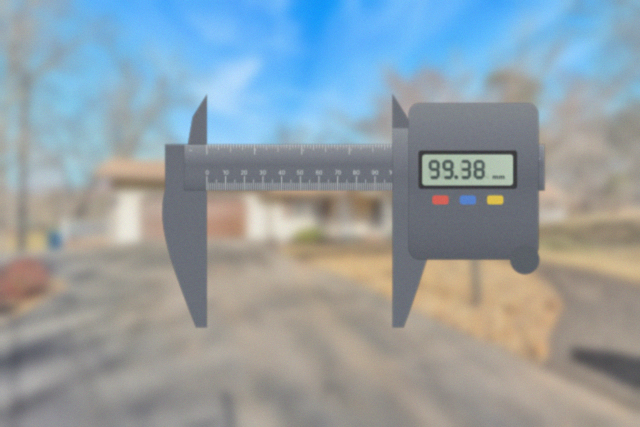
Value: {"value": 99.38, "unit": "mm"}
